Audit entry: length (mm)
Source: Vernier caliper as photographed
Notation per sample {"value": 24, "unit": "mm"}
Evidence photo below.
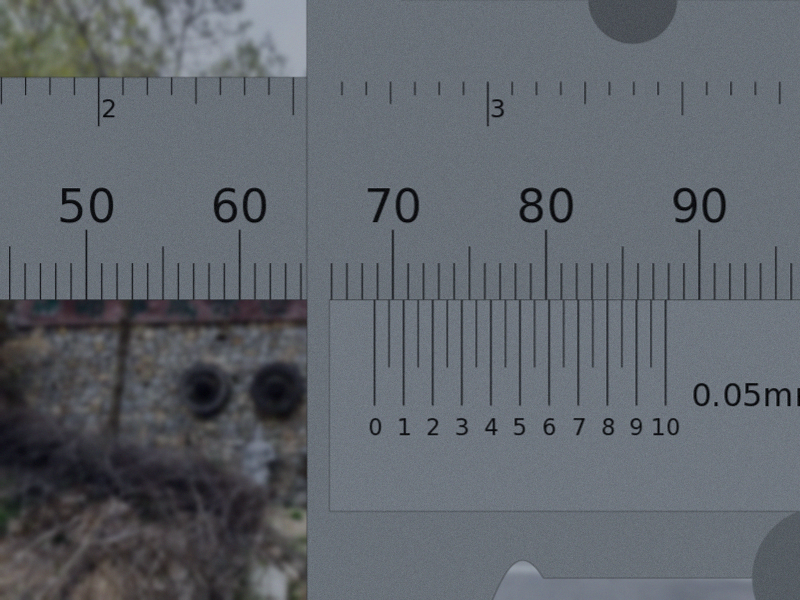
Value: {"value": 68.8, "unit": "mm"}
